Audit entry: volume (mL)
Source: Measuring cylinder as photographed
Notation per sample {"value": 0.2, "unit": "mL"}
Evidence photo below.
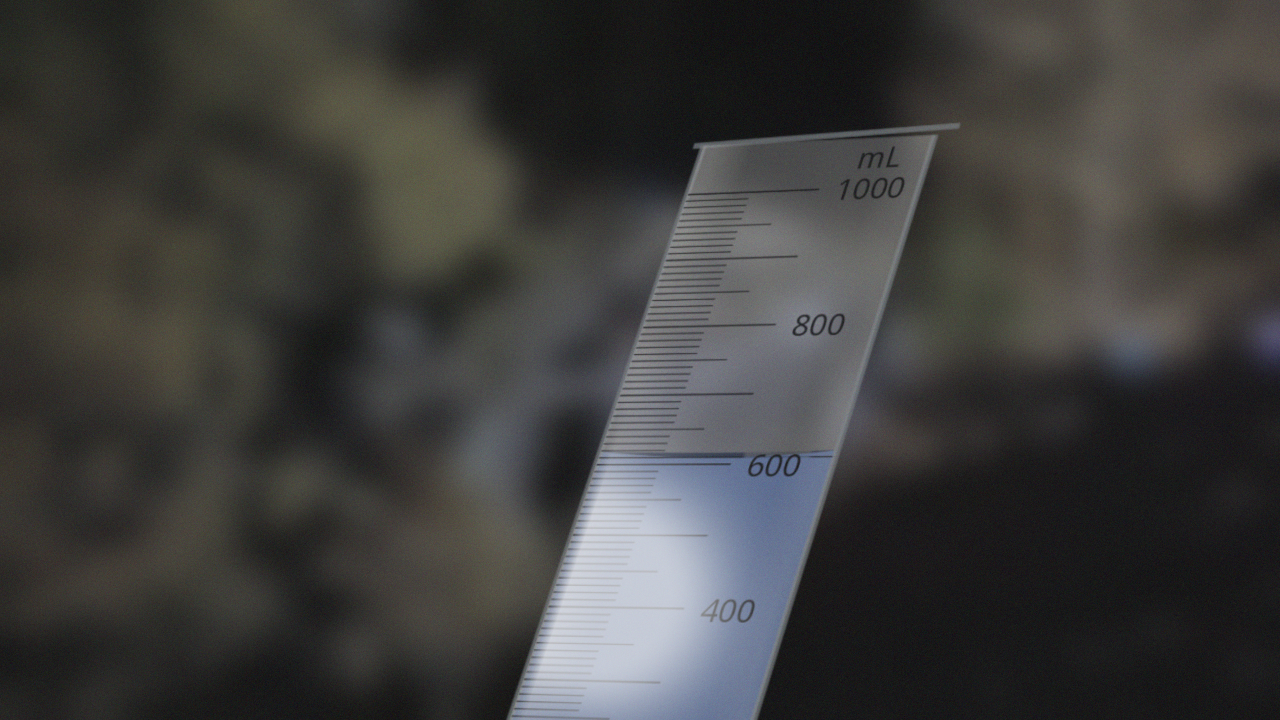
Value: {"value": 610, "unit": "mL"}
